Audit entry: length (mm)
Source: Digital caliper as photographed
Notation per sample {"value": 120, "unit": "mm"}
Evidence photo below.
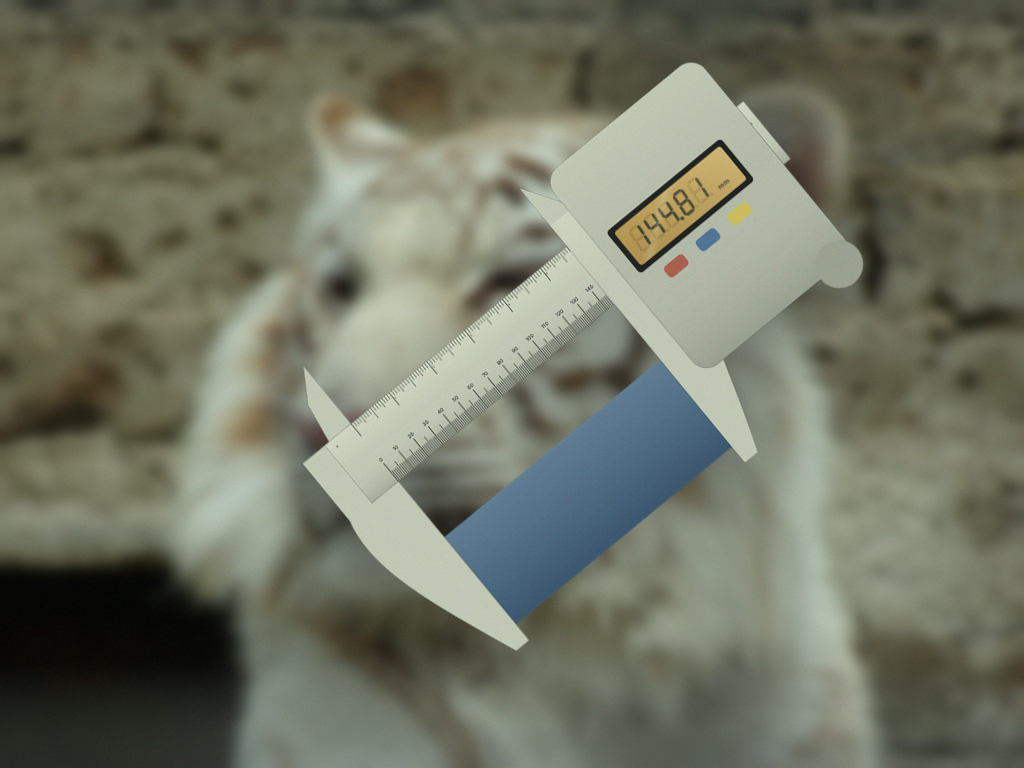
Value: {"value": 144.81, "unit": "mm"}
